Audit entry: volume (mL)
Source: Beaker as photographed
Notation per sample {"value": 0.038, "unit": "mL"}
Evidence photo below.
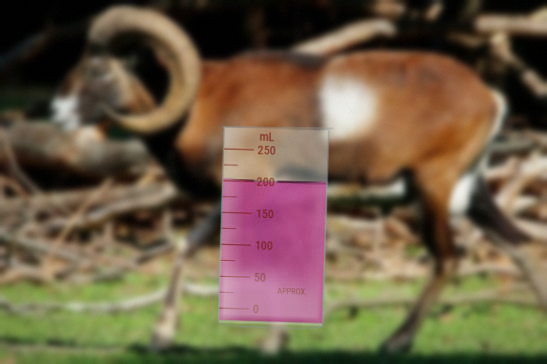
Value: {"value": 200, "unit": "mL"}
